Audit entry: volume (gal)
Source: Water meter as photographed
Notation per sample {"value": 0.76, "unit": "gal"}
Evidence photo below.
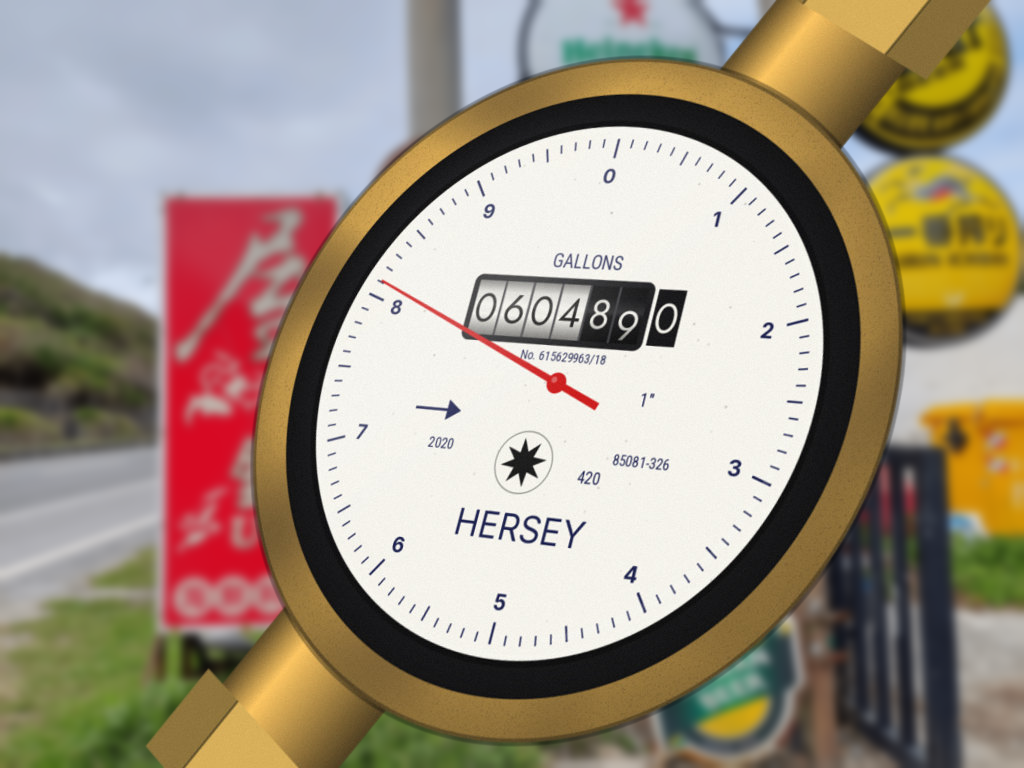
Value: {"value": 604888.1, "unit": "gal"}
